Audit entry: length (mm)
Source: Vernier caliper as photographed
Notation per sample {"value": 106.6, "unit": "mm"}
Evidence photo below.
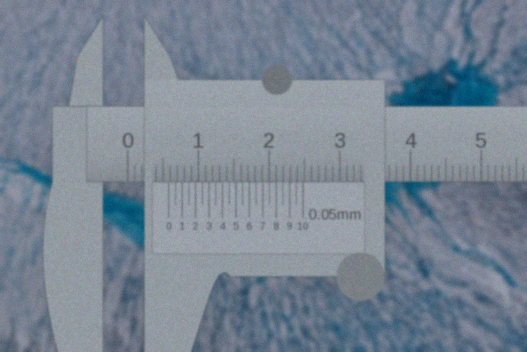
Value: {"value": 5.8, "unit": "mm"}
